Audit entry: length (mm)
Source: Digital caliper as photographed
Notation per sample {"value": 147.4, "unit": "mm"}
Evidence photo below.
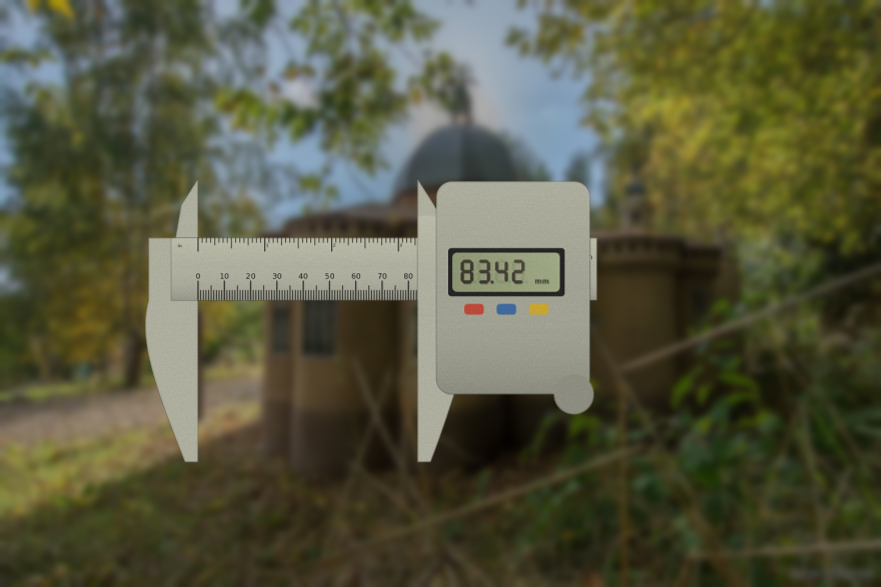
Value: {"value": 83.42, "unit": "mm"}
